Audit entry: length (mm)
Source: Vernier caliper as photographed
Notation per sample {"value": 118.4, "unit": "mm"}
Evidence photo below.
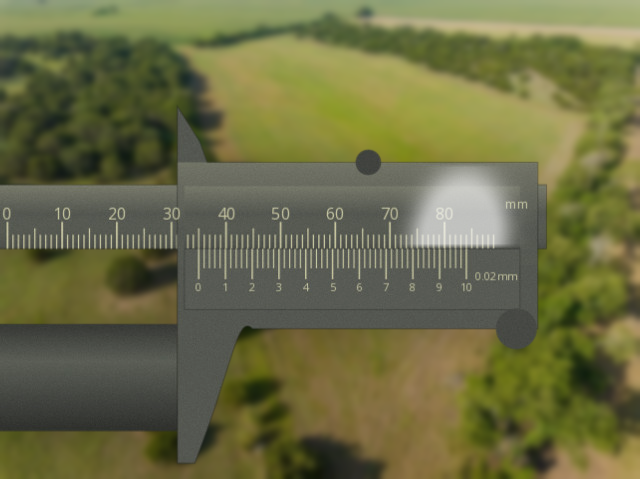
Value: {"value": 35.0, "unit": "mm"}
